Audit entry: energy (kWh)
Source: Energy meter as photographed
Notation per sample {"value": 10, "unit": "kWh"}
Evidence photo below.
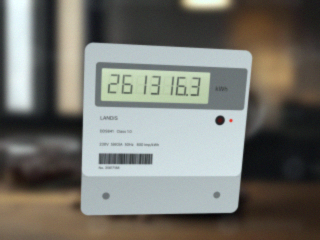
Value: {"value": 261316.3, "unit": "kWh"}
